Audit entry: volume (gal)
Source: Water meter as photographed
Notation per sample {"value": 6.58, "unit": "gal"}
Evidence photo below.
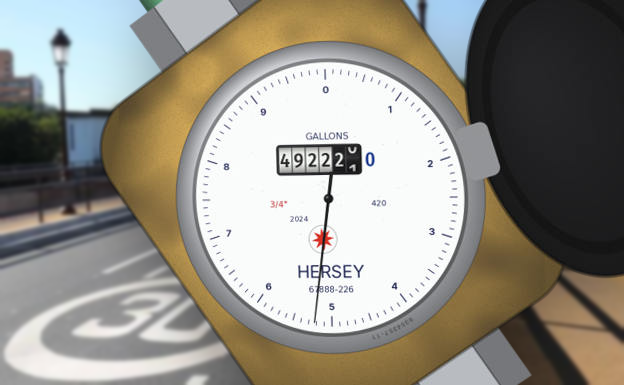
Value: {"value": 4922205.2, "unit": "gal"}
